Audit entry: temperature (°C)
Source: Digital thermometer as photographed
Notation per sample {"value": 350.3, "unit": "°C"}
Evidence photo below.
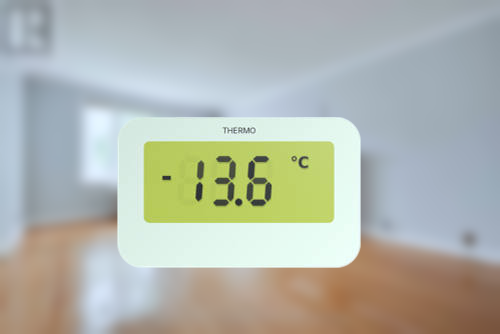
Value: {"value": -13.6, "unit": "°C"}
